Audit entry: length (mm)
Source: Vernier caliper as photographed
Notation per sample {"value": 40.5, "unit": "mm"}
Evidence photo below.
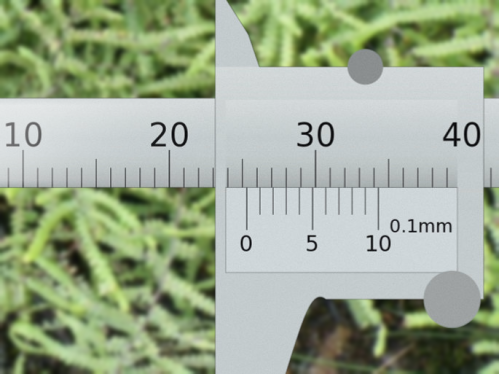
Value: {"value": 25.3, "unit": "mm"}
